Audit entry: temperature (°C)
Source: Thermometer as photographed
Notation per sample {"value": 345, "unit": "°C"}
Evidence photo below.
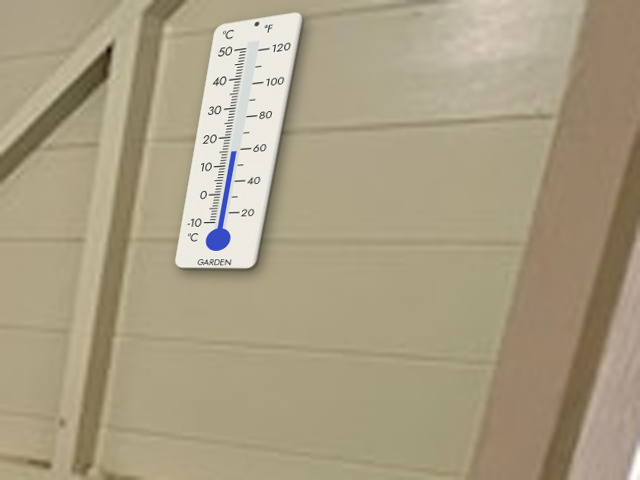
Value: {"value": 15, "unit": "°C"}
